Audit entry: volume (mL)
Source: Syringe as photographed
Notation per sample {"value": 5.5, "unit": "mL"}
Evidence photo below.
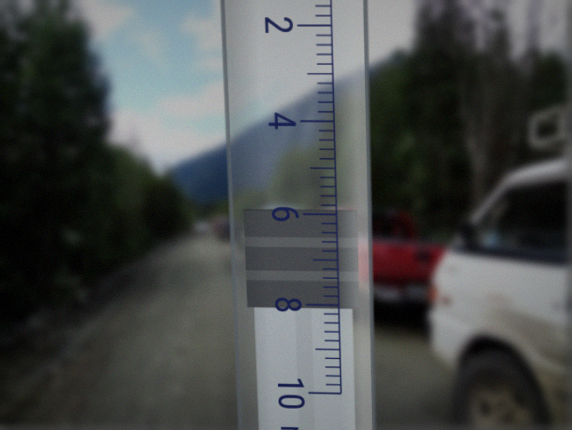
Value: {"value": 5.9, "unit": "mL"}
